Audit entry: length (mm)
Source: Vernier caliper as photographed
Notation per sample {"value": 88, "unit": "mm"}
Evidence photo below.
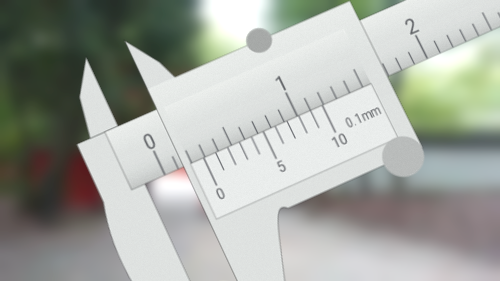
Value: {"value": 2.9, "unit": "mm"}
